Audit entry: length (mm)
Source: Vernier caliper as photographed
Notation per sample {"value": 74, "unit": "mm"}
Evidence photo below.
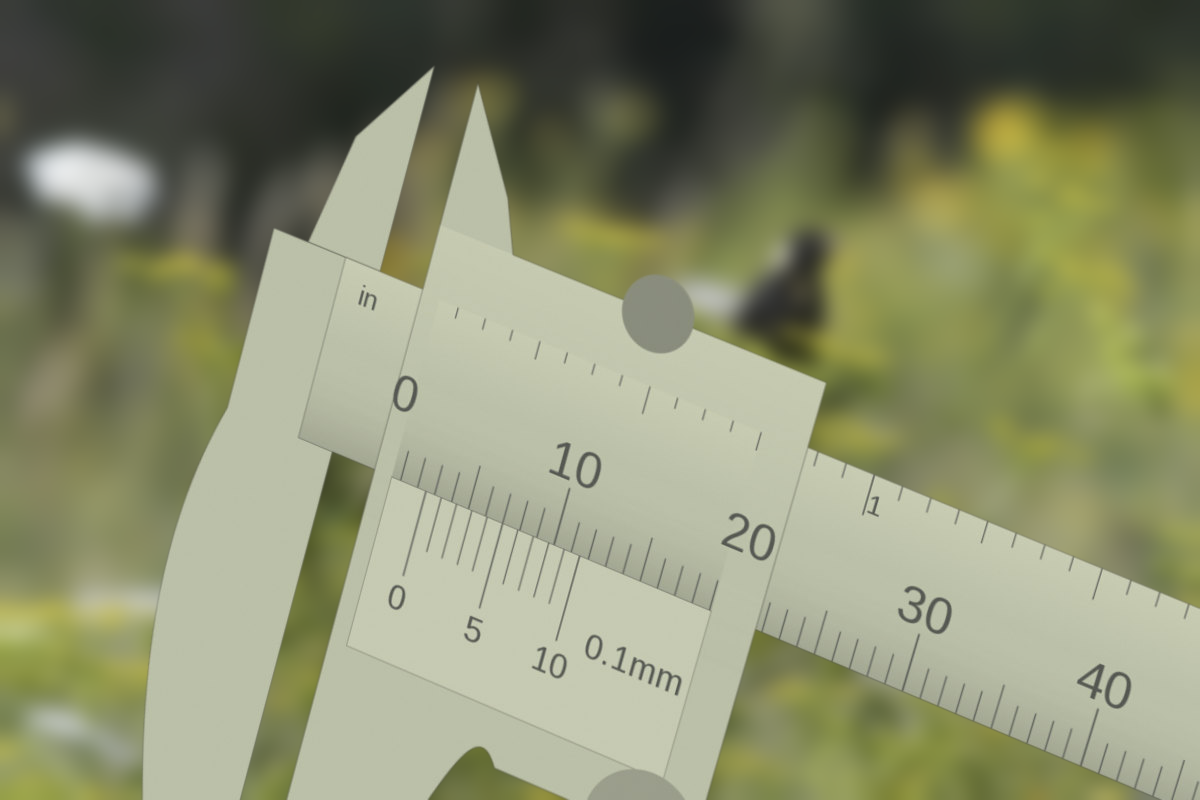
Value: {"value": 2.5, "unit": "mm"}
